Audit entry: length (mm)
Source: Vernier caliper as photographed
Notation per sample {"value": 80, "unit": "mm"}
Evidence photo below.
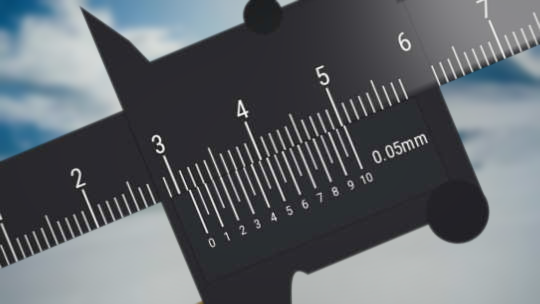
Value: {"value": 31.2, "unit": "mm"}
